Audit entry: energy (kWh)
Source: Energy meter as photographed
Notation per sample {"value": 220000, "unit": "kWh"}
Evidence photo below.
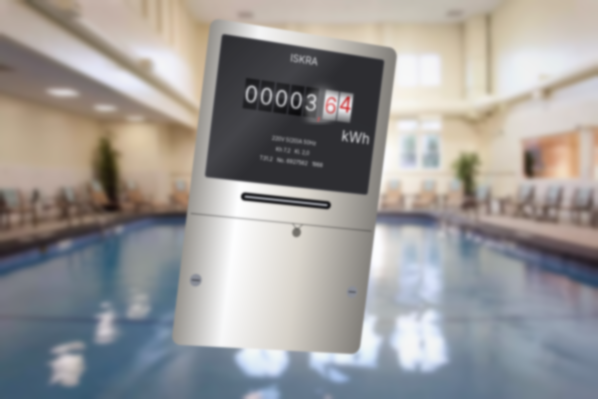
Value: {"value": 3.64, "unit": "kWh"}
